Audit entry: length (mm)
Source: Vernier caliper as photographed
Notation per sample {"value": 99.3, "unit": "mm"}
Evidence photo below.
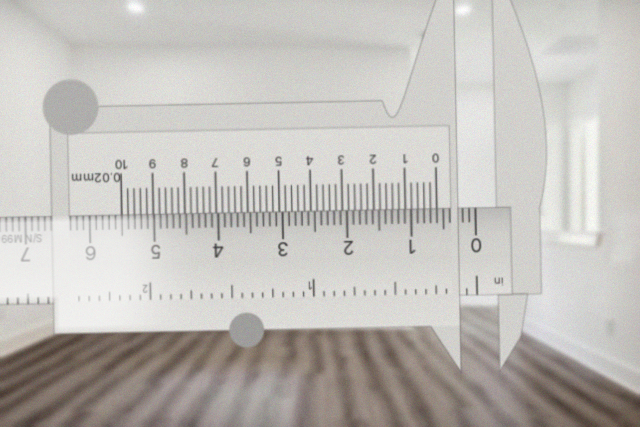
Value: {"value": 6.0, "unit": "mm"}
